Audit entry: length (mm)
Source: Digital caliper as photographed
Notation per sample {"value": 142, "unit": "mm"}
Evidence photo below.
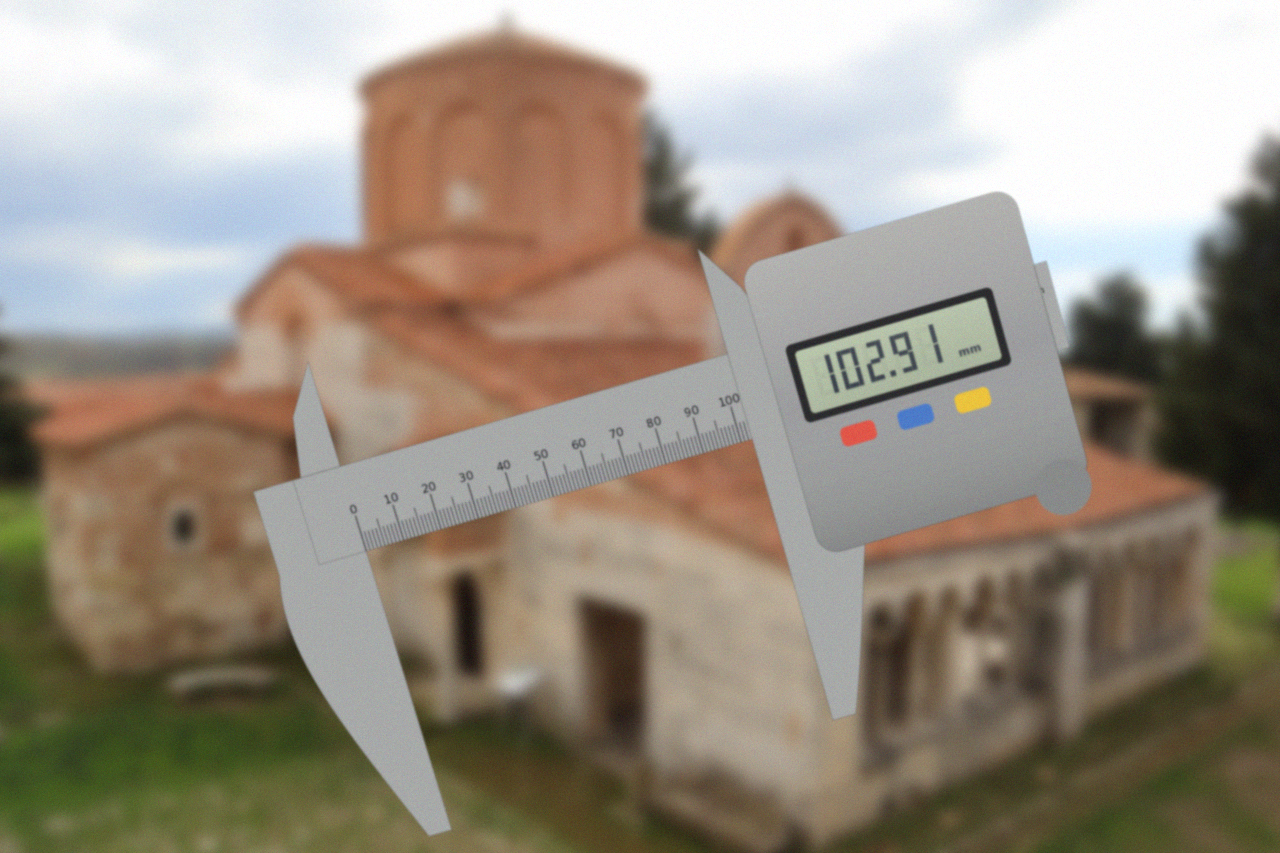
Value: {"value": 102.91, "unit": "mm"}
